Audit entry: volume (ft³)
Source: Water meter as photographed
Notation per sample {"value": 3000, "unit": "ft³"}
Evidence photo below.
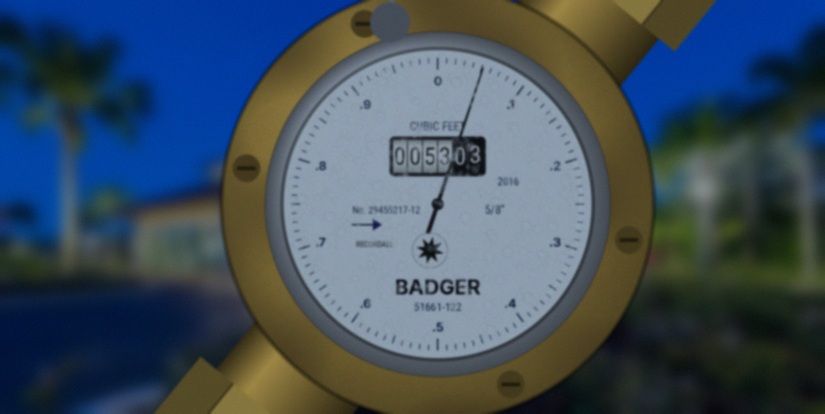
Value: {"value": 5303.05, "unit": "ft³"}
